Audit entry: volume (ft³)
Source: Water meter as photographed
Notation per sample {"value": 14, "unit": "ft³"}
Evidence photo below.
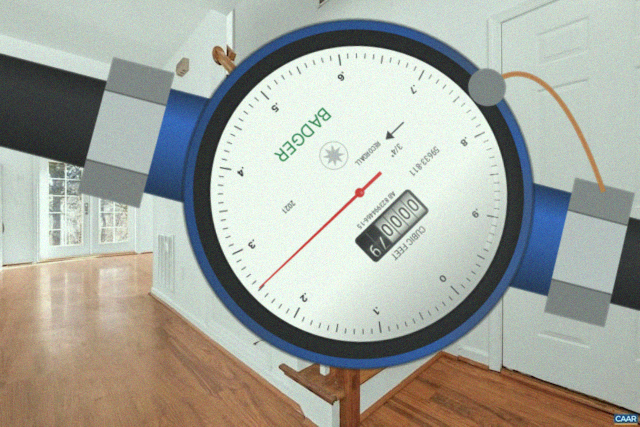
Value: {"value": 79.25, "unit": "ft³"}
